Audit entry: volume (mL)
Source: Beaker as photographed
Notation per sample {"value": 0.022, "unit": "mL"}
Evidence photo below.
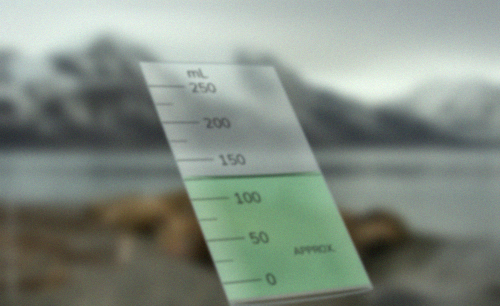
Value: {"value": 125, "unit": "mL"}
